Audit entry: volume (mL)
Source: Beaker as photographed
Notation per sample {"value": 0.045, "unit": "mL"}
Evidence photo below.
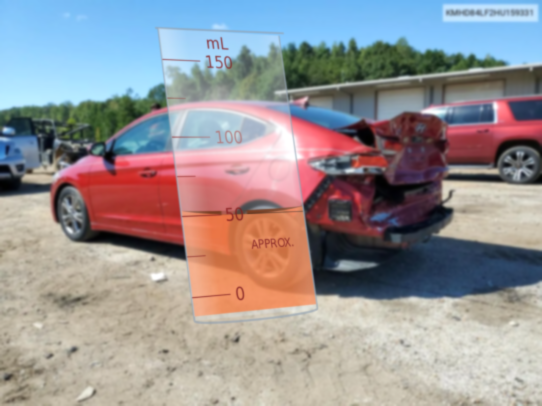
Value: {"value": 50, "unit": "mL"}
